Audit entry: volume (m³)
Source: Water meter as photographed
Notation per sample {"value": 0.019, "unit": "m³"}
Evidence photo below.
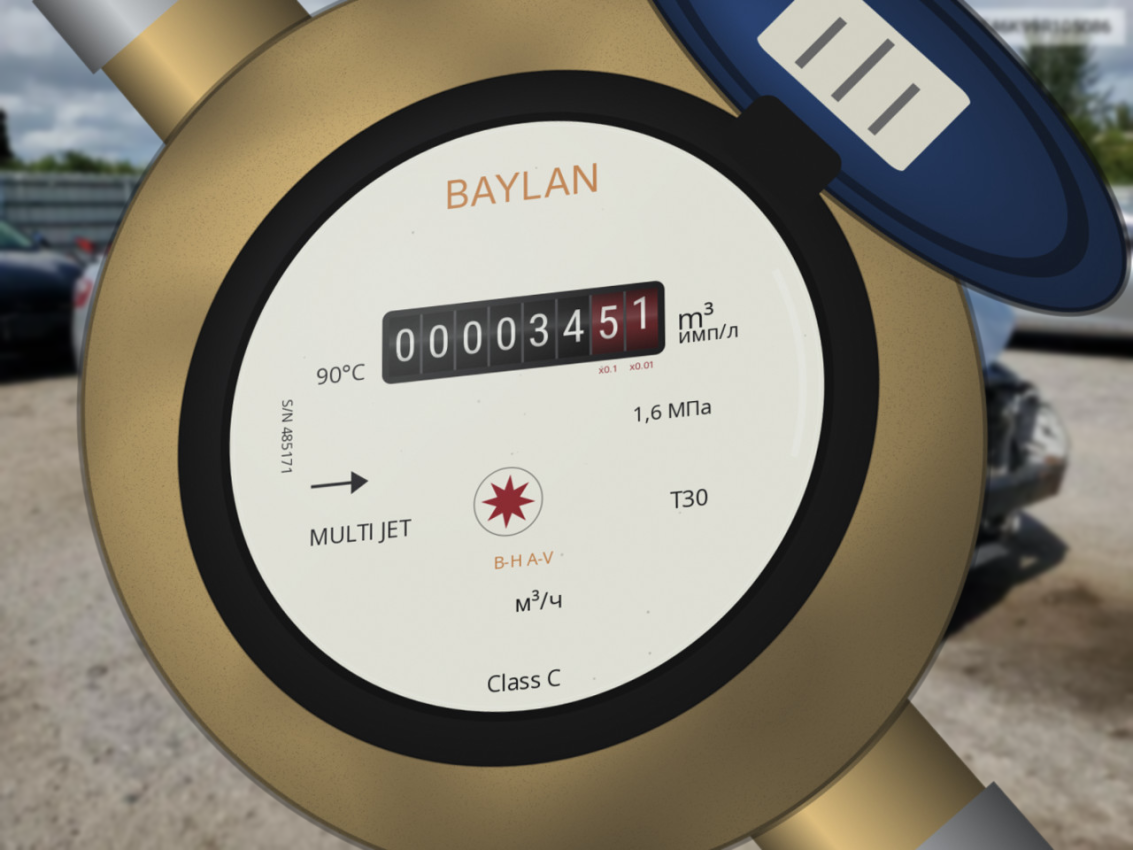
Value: {"value": 34.51, "unit": "m³"}
